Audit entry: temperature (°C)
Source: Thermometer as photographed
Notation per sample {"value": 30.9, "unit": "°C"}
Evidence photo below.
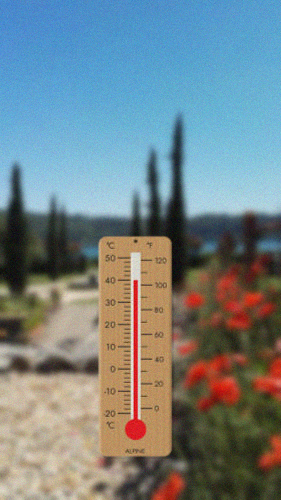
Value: {"value": 40, "unit": "°C"}
